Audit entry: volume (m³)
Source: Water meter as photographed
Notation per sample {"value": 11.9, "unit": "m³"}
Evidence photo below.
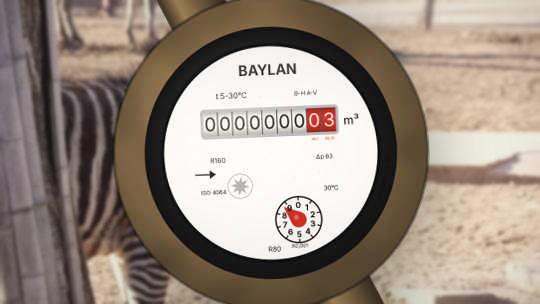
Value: {"value": 0.038, "unit": "m³"}
